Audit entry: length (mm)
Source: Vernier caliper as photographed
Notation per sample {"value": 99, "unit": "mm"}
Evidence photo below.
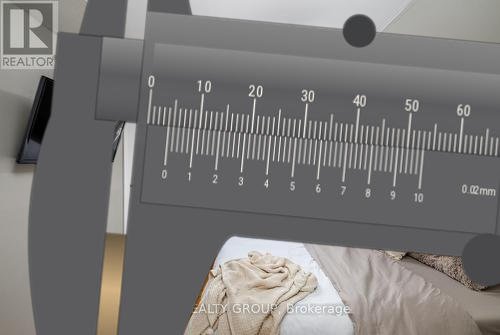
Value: {"value": 4.0, "unit": "mm"}
